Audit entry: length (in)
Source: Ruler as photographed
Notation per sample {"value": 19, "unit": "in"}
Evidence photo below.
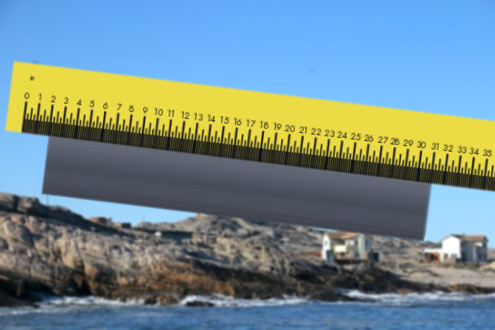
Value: {"value": 29, "unit": "in"}
